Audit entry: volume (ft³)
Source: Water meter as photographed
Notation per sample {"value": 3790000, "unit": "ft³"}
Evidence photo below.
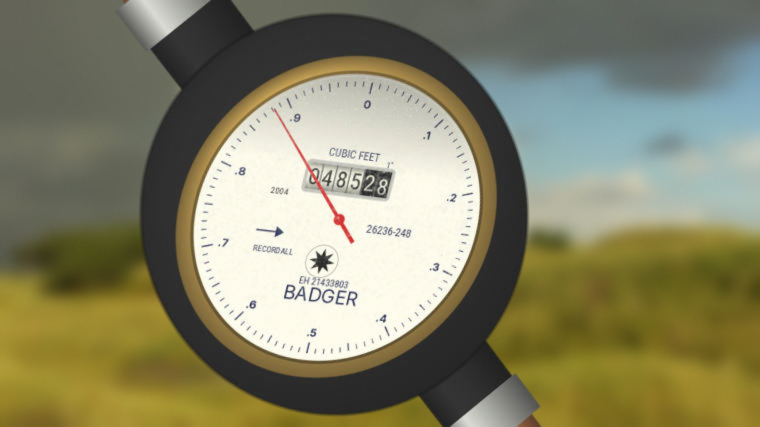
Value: {"value": 48527.88, "unit": "ft³"}
